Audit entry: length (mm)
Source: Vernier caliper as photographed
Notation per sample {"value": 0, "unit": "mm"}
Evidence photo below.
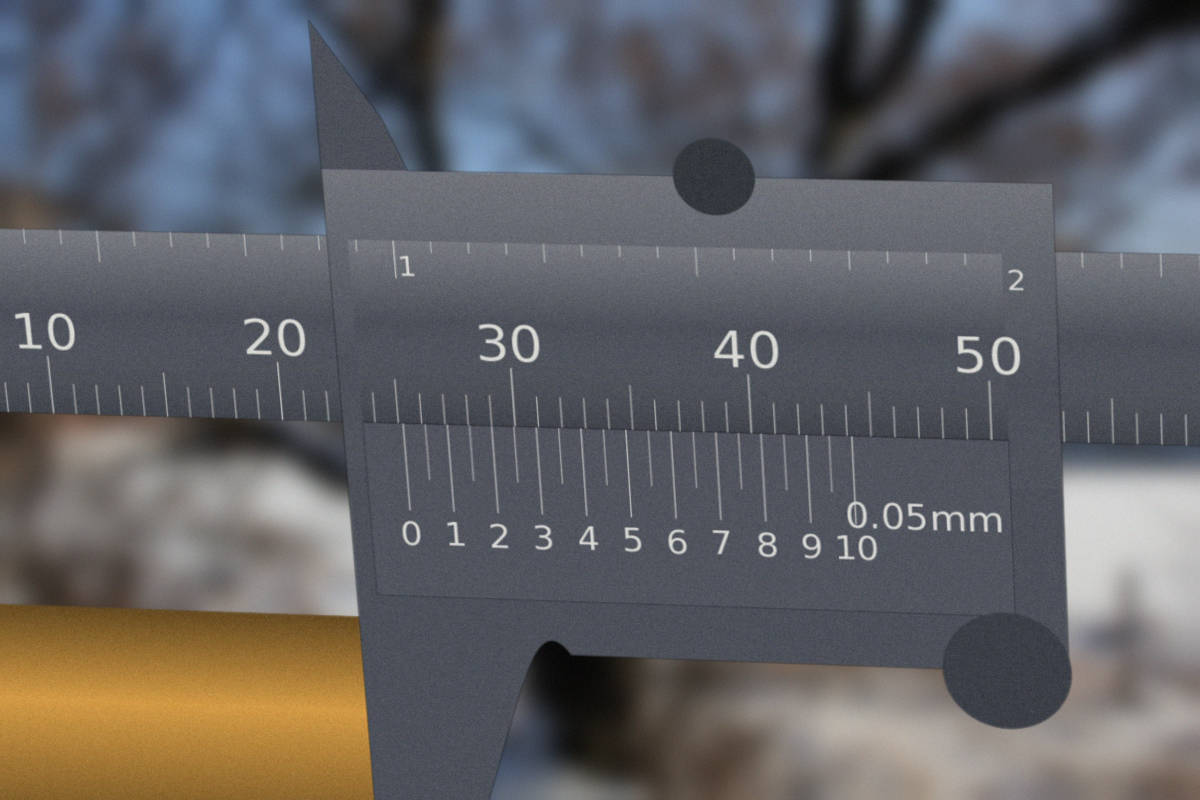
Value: {"value": 25.2, "unit": "mm"}
